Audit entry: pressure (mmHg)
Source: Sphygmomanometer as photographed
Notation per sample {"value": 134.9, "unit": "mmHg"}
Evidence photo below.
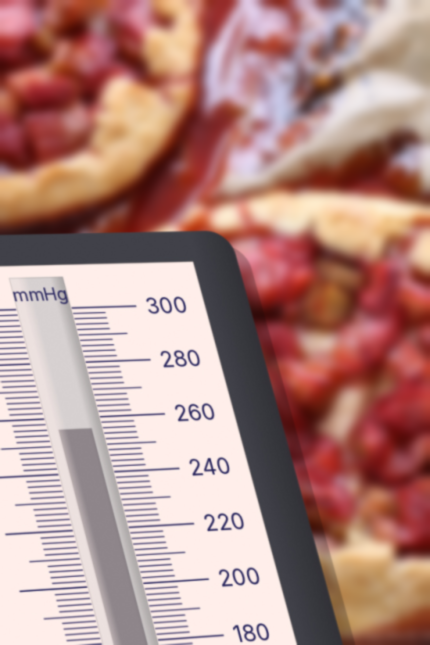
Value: {"value": 256, "unit": "mmHg"}
